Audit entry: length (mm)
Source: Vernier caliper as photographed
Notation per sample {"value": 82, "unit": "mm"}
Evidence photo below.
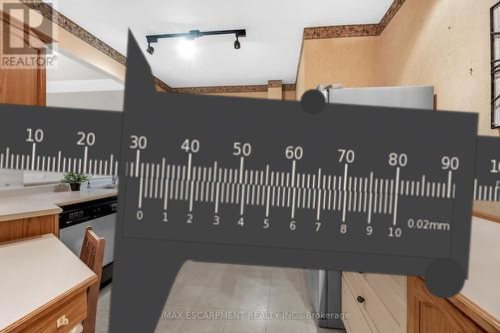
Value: {"value": 31.0, "unit": "mm"}
